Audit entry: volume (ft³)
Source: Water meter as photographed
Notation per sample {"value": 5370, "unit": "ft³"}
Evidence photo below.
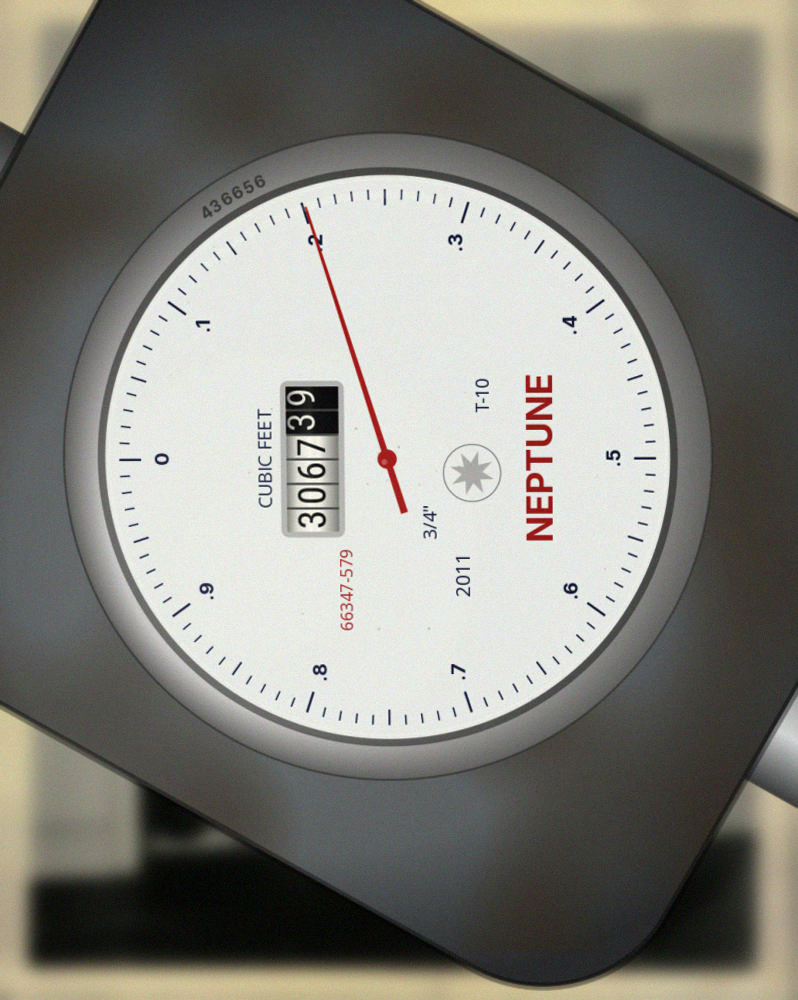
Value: {"value": 306739.20, "unit": "ft³"}
